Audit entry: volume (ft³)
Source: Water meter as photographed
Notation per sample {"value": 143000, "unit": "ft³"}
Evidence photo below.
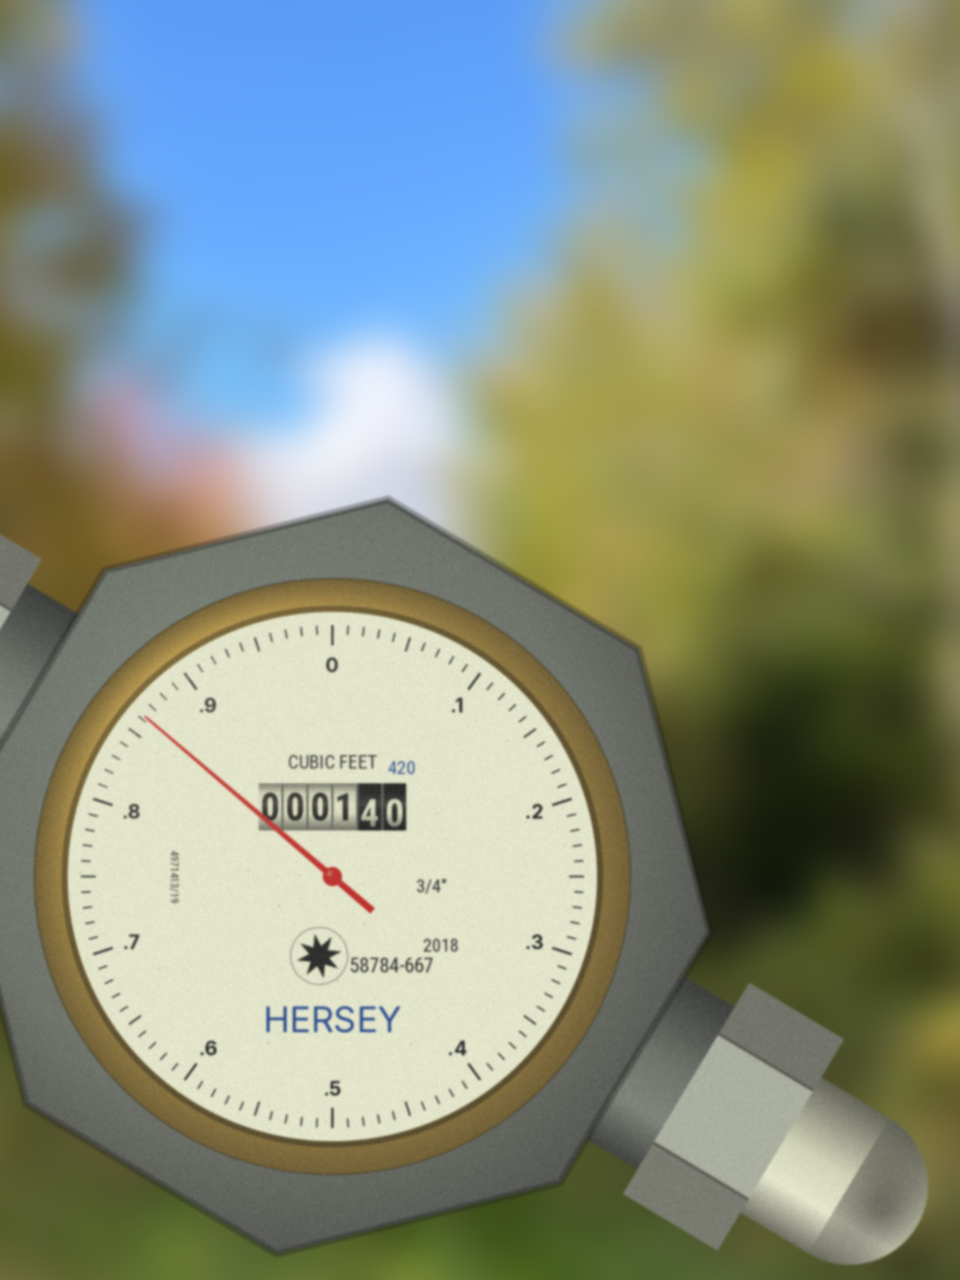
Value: {"value": 139.86, "unit": "ft³"}
